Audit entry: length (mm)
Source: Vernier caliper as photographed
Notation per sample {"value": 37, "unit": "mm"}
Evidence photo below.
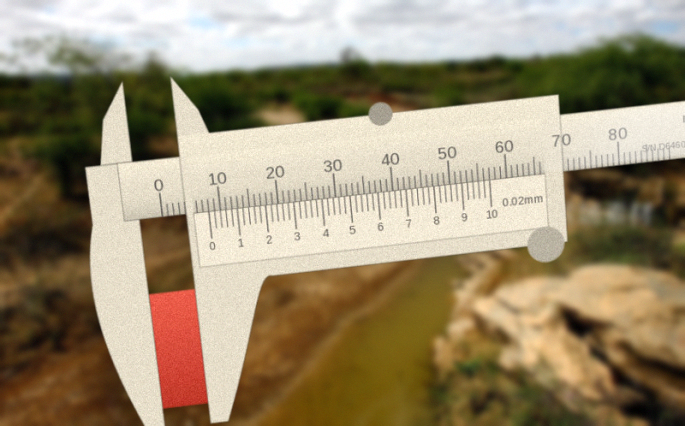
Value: {"value": 8.0, "unit": "mm"}
